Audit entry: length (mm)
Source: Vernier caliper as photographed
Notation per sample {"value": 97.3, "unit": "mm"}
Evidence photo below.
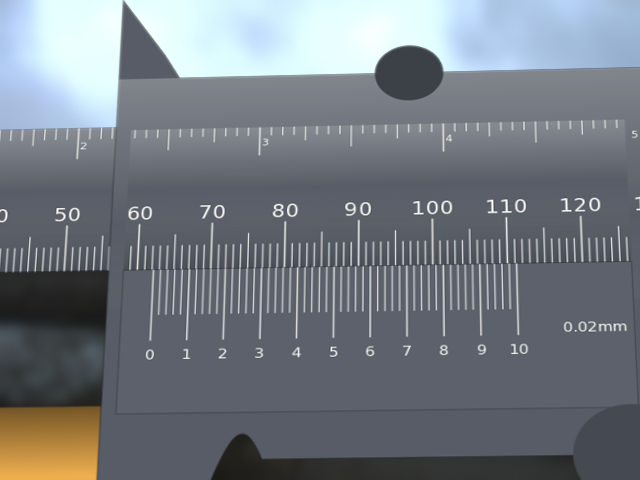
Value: {"value": 62.2, "unit": "mm"}
